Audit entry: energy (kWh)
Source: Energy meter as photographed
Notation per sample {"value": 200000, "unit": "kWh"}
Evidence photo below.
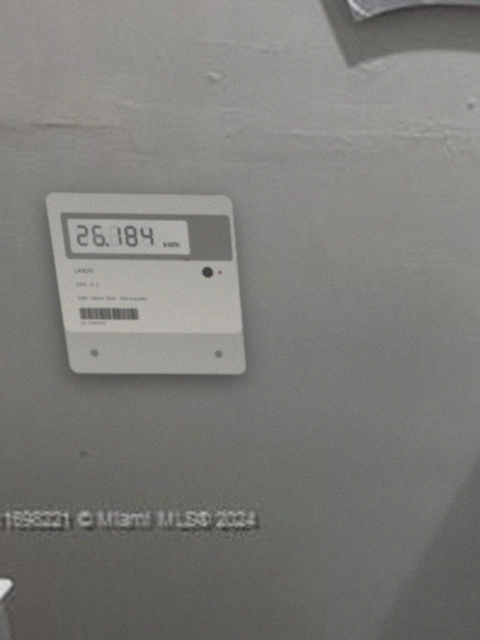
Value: {"value": 26.184, "unit": "kWh"}
